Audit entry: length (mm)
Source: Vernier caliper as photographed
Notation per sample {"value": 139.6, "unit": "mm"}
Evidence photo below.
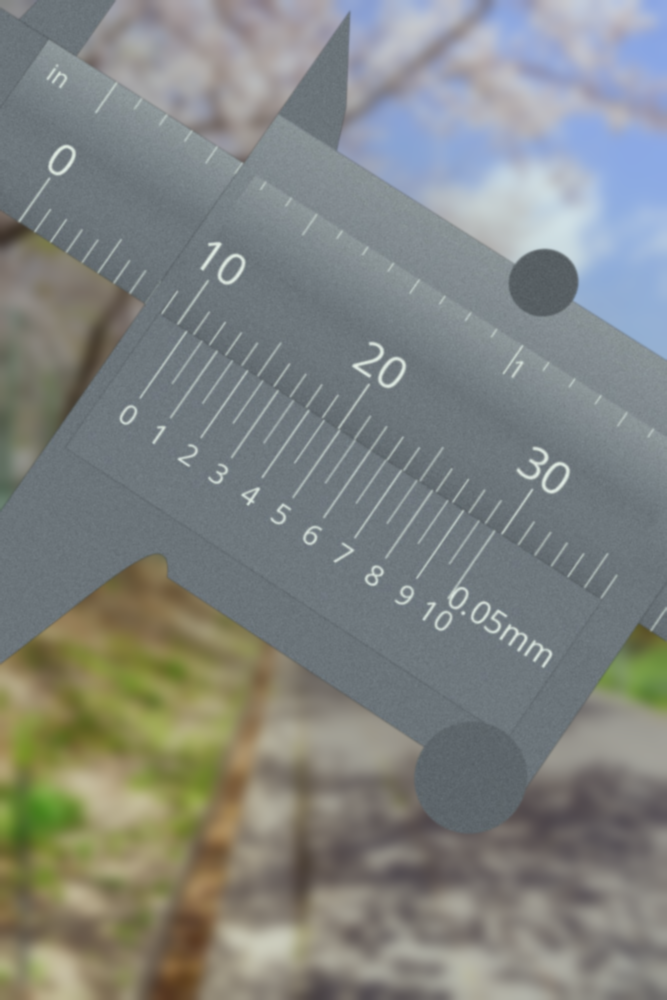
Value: {"value": 10.6, "unit": "mm"}
